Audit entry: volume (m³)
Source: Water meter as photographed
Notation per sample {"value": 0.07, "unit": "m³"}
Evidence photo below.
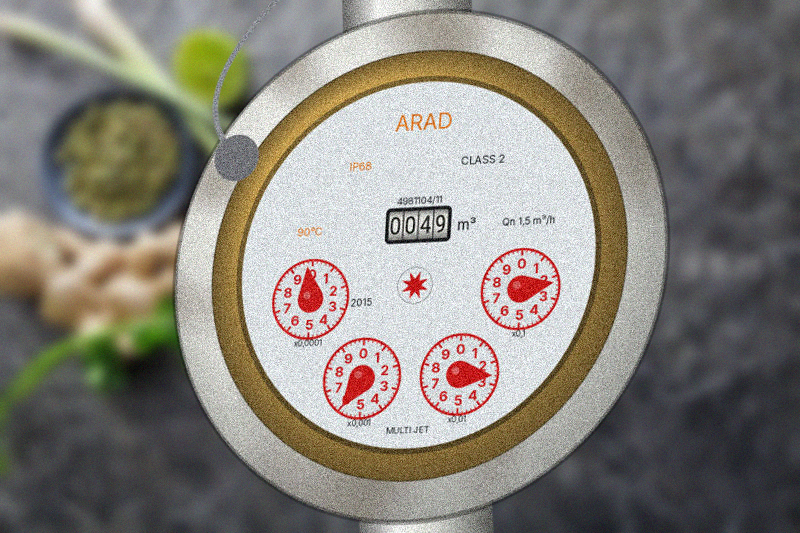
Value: {"value": 49.2259, "unit": "m³"}
